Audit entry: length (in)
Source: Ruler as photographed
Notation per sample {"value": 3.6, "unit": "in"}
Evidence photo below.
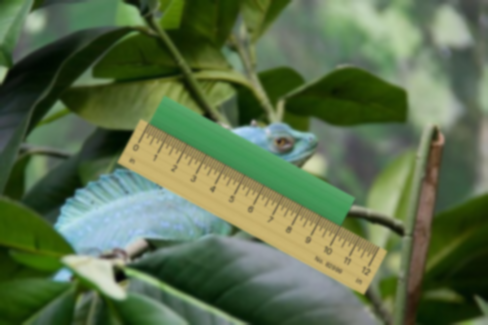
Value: {"value": 10, "unit": "in"}
